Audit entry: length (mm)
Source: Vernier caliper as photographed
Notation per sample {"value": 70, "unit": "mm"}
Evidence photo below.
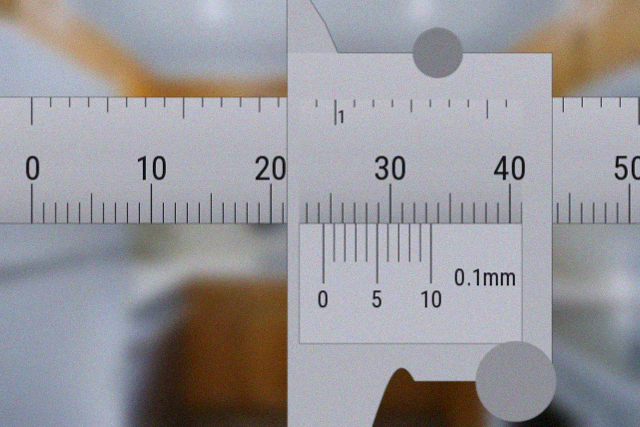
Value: {"value": 24.4, "unit": "mm"}
